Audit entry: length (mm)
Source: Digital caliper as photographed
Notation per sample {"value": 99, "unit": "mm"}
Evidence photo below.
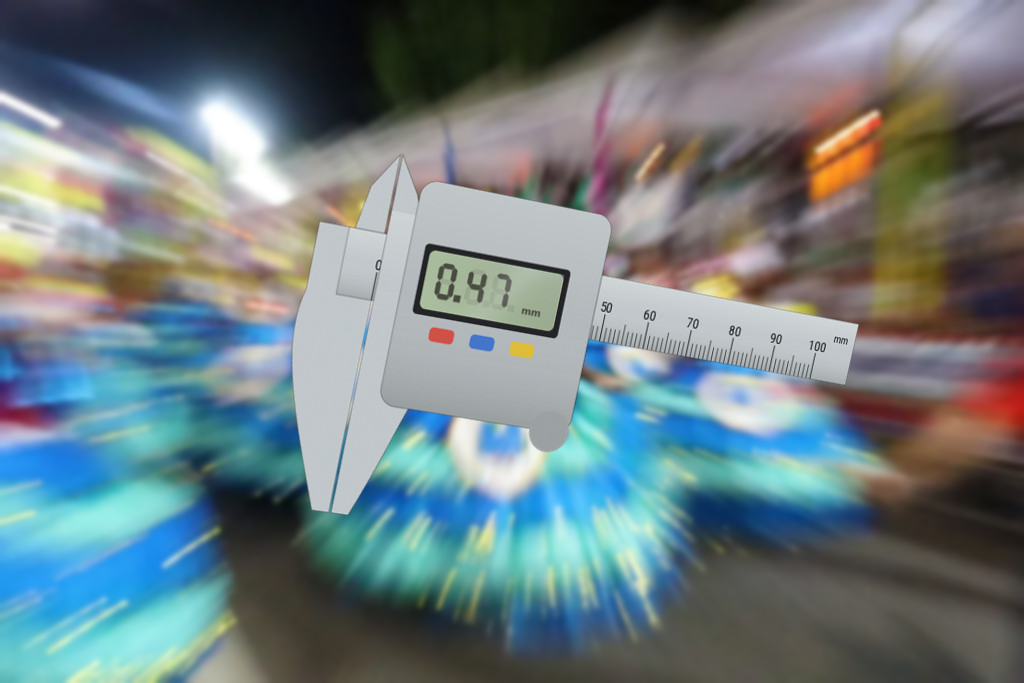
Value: {"value": 0.47, "unit": "mm"}
